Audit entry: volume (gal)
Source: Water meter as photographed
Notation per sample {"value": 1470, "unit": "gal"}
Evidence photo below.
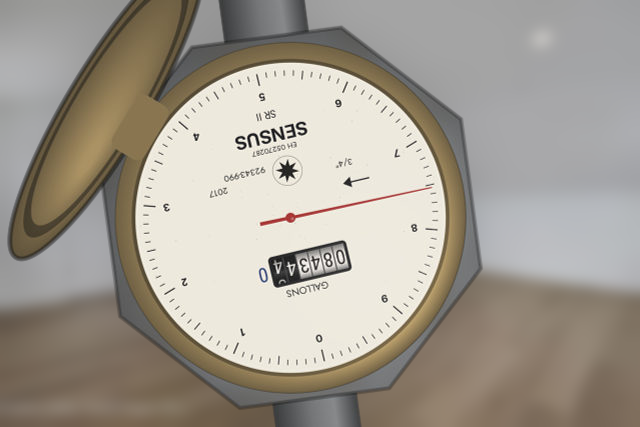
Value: {"value": 843437.5, "unit": "gal"}
